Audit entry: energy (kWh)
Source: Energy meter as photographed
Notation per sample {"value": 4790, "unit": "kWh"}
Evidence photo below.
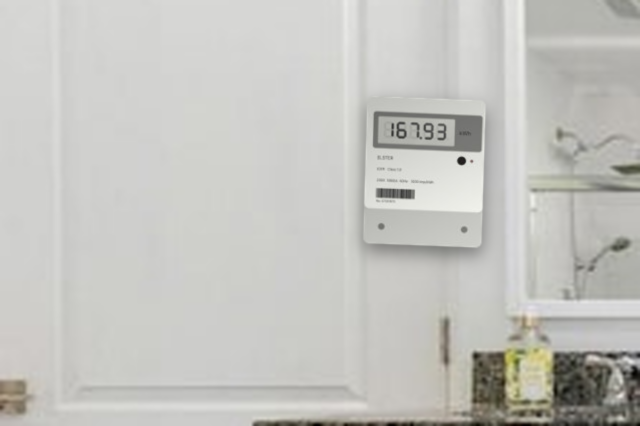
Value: {"value": 167.93, "unit": "kWh"}
